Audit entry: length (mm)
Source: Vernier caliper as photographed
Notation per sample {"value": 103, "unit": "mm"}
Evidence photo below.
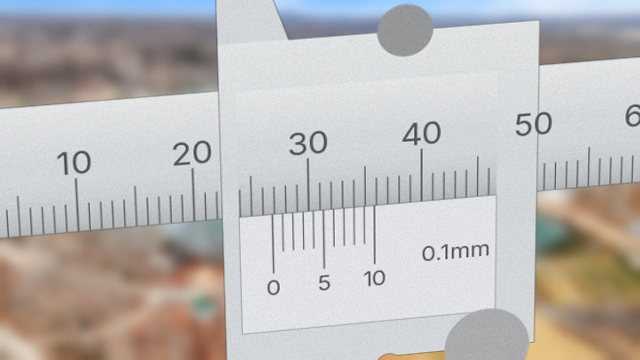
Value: {"value": 26.8, "unit": "mm"}
